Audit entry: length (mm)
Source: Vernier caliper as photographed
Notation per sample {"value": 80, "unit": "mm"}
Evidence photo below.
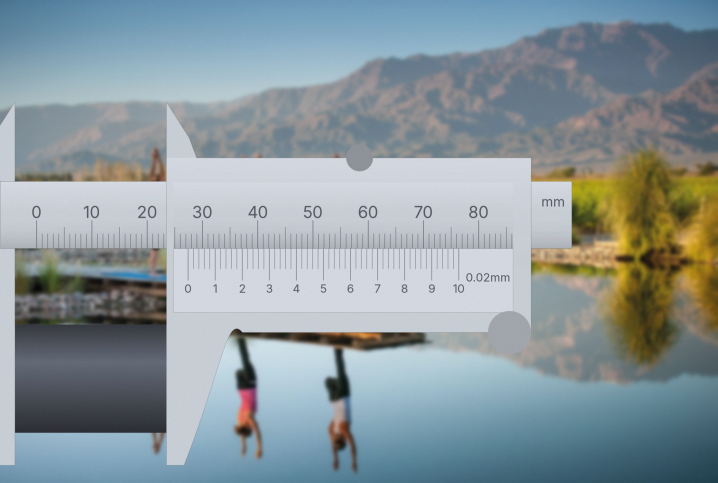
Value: {"value": 27.4, "unit": "mm"}
